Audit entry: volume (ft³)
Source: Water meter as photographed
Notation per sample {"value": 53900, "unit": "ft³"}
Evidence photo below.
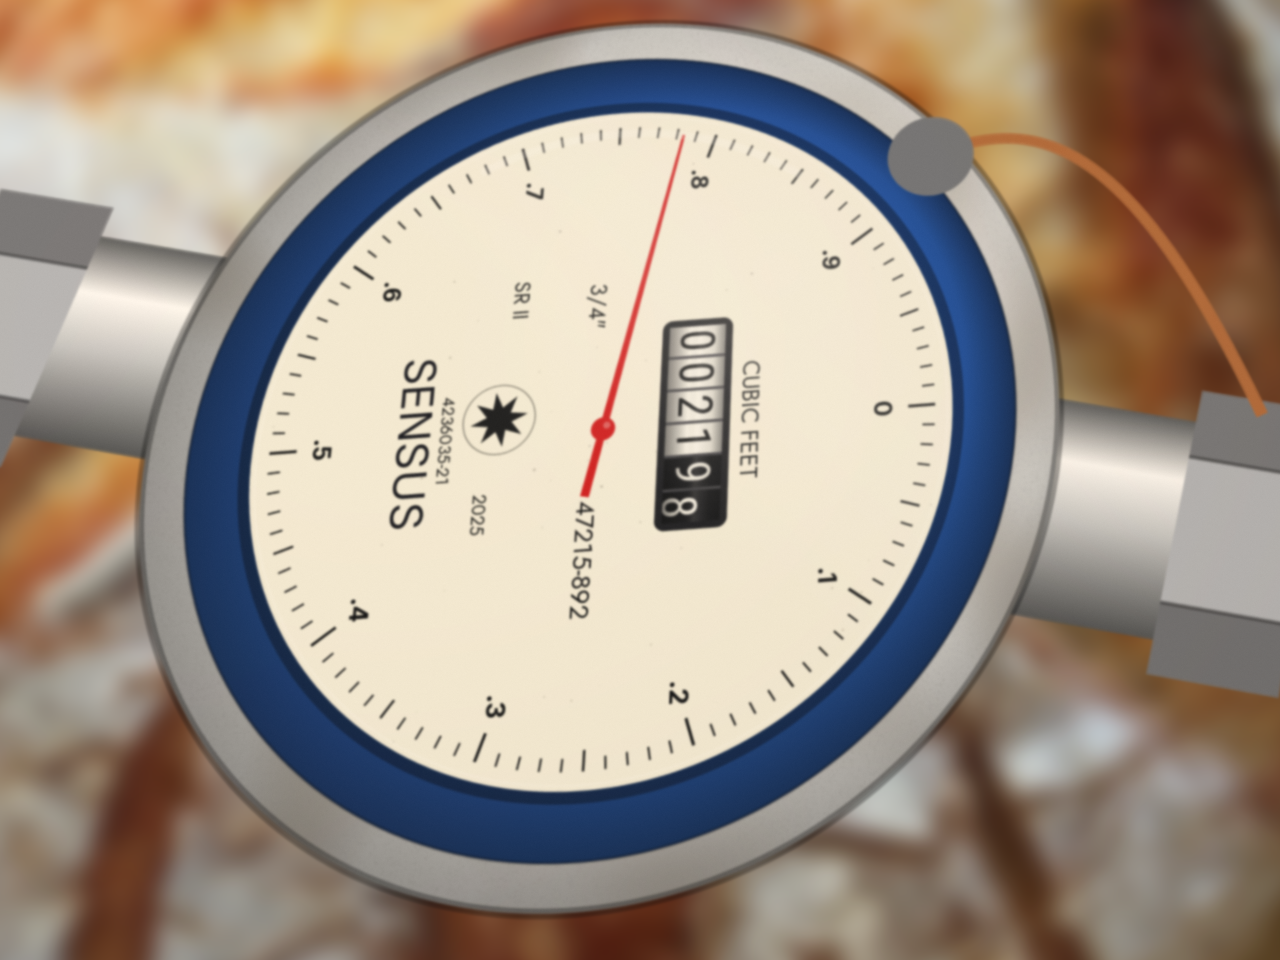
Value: {"value": 2197.78, "unit": "ft³"}
